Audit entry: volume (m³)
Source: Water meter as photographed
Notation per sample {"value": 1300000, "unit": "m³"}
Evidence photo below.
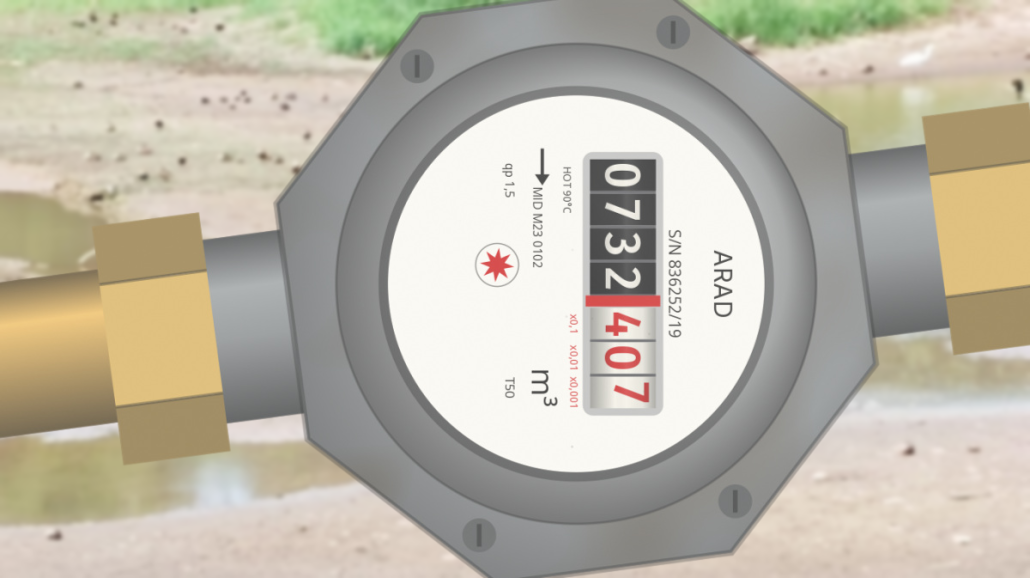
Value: {"value": 732.407, "unit": "m³"}
